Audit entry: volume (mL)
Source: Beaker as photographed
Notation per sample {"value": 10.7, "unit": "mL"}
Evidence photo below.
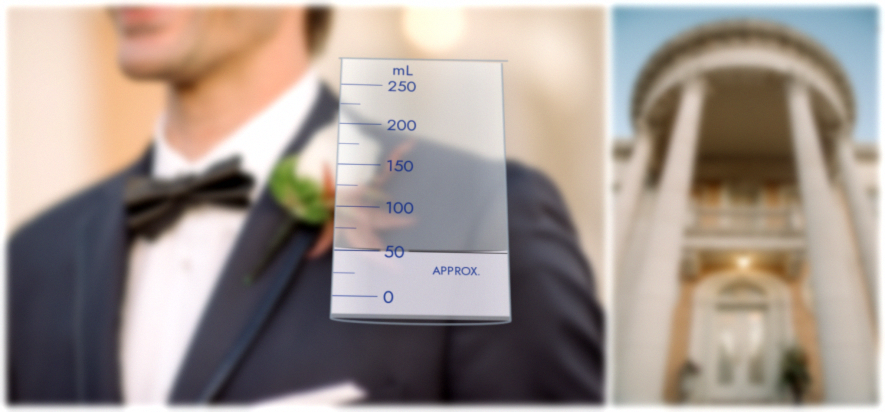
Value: {"value": 50, "unit": "mL"}
